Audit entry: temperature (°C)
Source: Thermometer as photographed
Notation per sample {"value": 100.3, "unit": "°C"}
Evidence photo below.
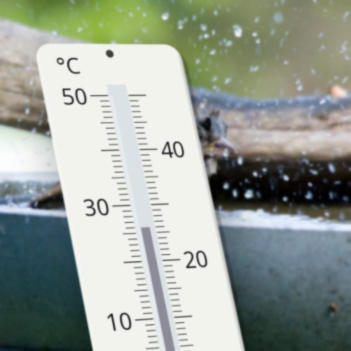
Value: {"value": 26, "unit": "°C"}
